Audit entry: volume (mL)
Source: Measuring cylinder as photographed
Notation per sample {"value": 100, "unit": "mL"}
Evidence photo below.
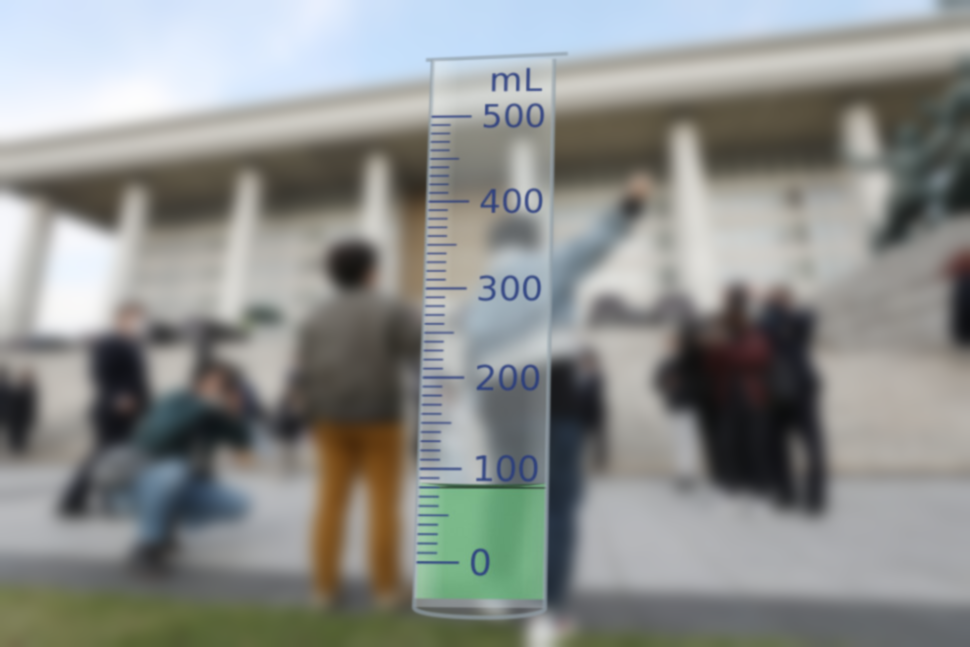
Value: {"value": 80, "unit": "mL"}
